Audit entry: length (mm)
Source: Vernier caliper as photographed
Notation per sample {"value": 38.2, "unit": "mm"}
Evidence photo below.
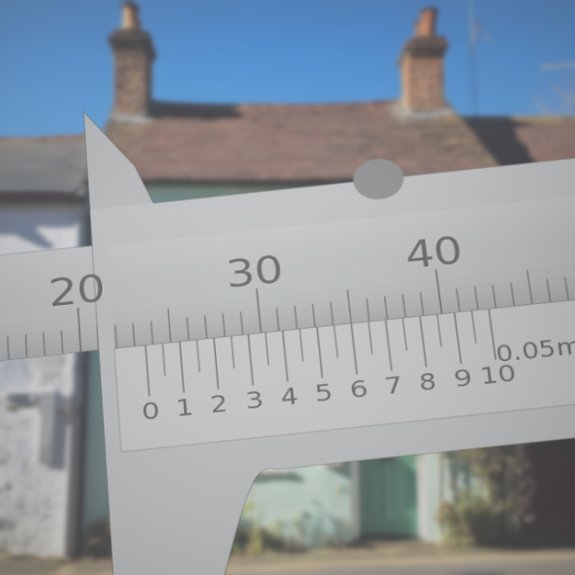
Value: {"value": 23.6, "unit": "mm"}
